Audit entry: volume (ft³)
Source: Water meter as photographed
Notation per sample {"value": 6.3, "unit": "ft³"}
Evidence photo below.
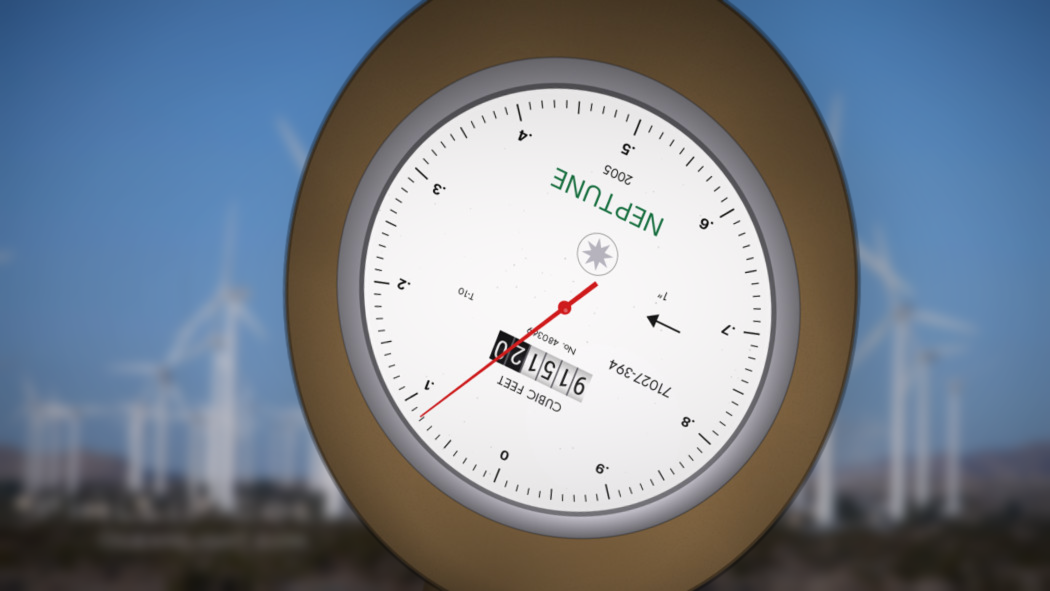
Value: {"value": 915120.08, "unit": "ft³"}
